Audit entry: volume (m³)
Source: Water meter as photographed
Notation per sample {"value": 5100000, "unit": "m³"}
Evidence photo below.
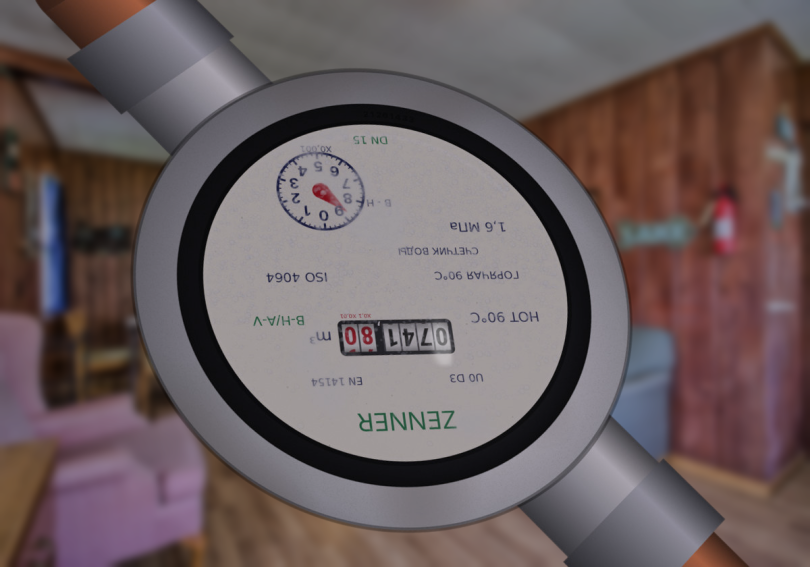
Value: {"value": 741.798, "unit": "m³"}
